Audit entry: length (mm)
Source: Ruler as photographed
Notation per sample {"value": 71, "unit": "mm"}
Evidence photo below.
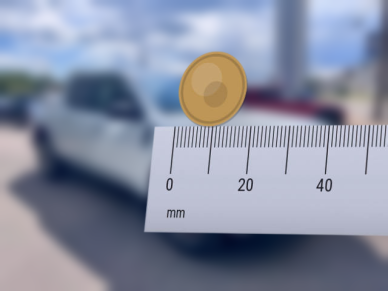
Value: {"value": 18, "unit": "mm"}
